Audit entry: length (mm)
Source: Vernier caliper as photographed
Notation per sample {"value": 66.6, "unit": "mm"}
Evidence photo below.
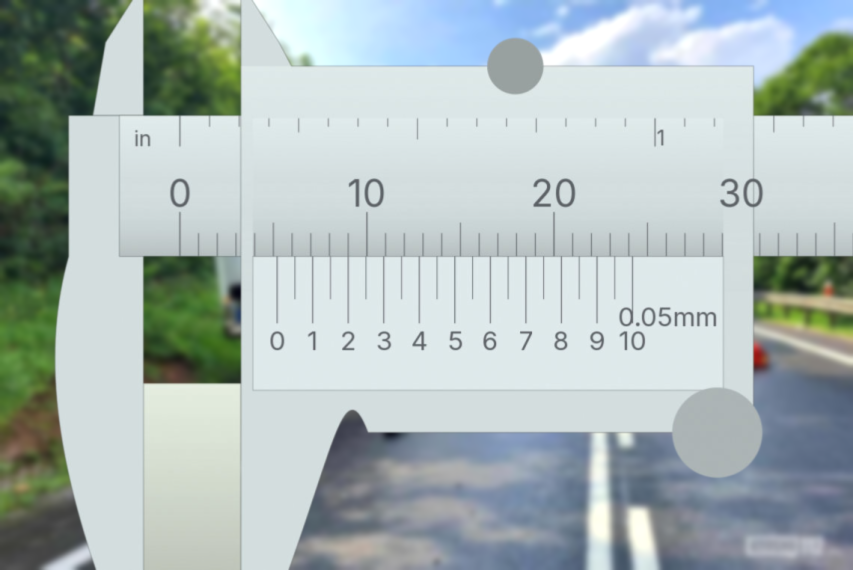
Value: {"value": 5.2, "unit": "mm"}
